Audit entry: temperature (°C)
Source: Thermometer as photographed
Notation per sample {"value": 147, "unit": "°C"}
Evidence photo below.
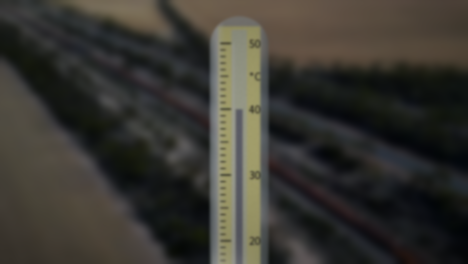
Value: {"value": 40, "unit": "°C"}
